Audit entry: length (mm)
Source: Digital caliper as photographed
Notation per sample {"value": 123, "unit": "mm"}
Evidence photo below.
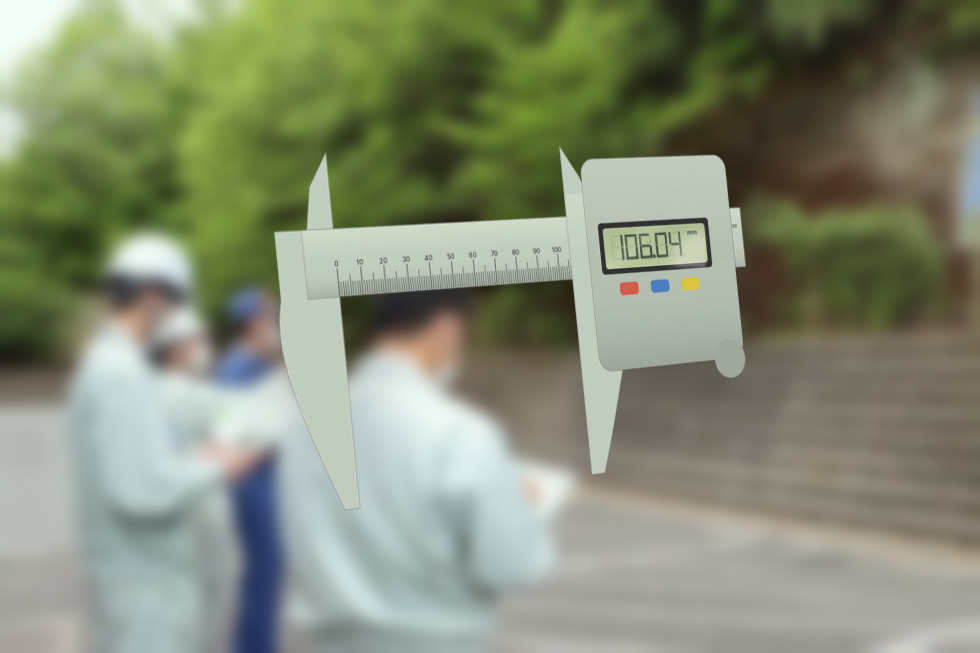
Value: {"value": 106.04, "unit": "mm"}
